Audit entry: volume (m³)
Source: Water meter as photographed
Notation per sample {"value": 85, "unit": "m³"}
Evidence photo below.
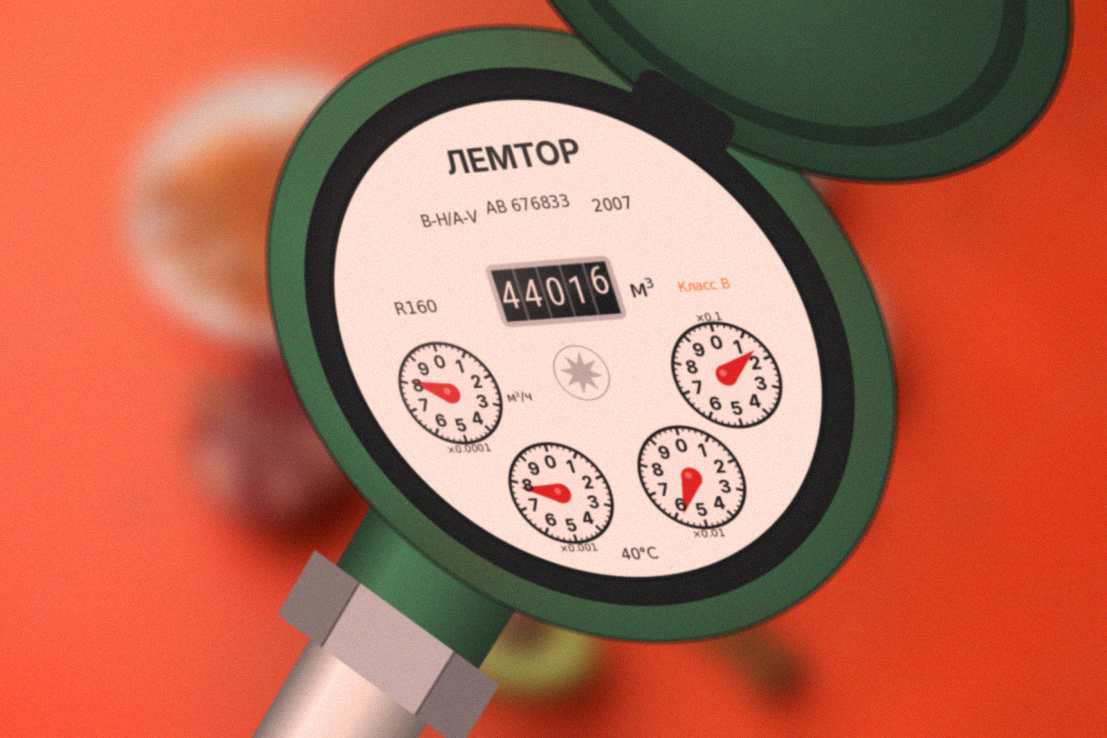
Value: {"value": 44016.1578, "unit": "m³"}
